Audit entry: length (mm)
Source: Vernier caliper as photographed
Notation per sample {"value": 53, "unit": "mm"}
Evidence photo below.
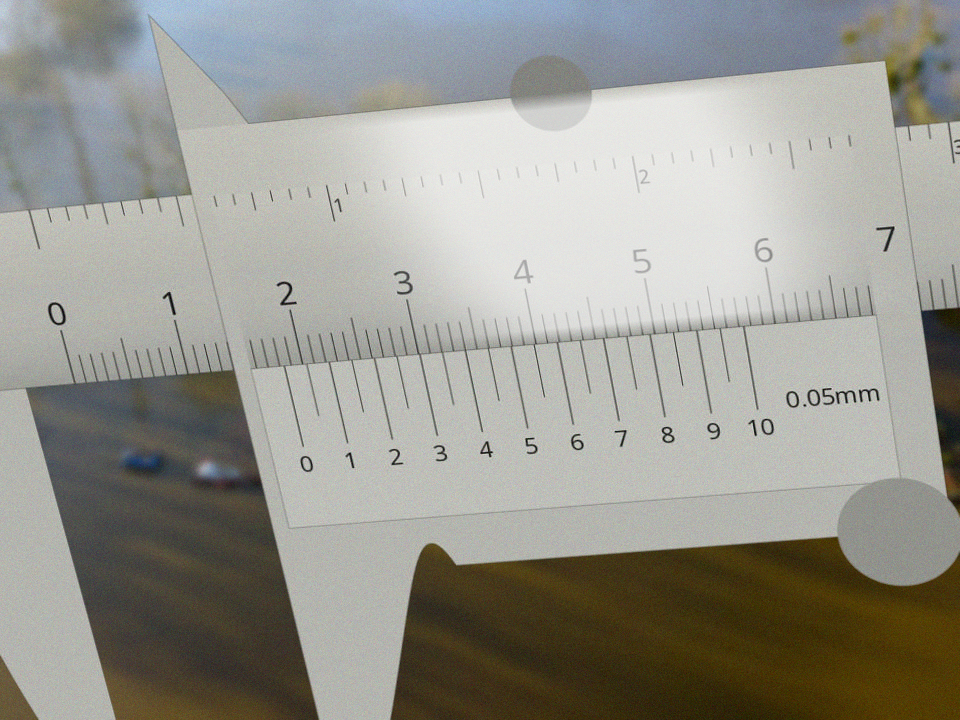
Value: {"value": 18.4, "unit": "mm"}
